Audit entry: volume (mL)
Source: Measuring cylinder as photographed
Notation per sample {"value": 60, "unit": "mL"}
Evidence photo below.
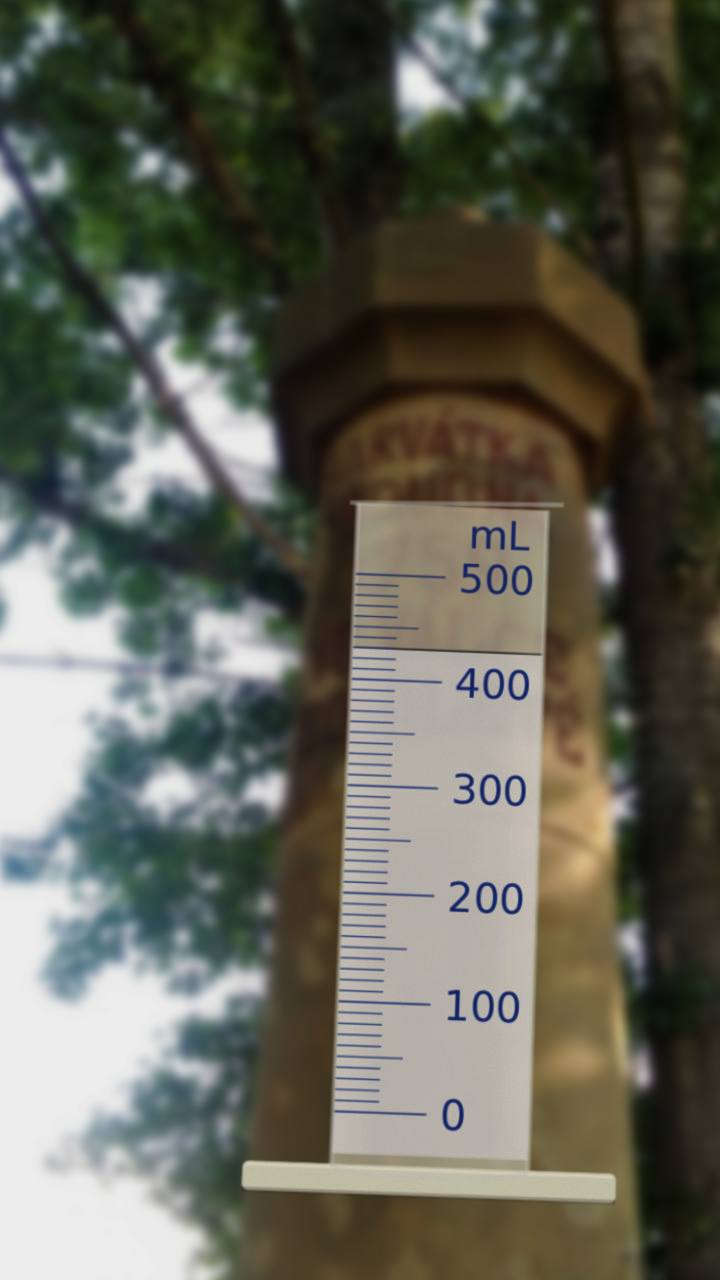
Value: {"value": 430, "unit": "mL"}
